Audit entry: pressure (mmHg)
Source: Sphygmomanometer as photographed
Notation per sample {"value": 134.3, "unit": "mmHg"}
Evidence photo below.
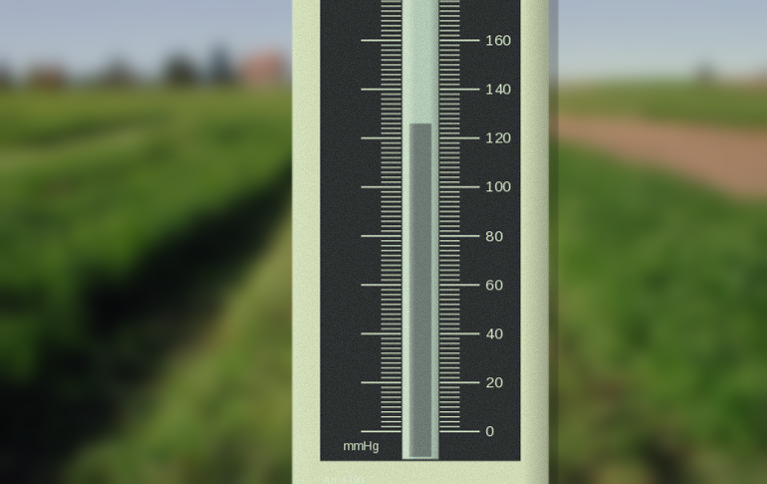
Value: {"value": 126, "unit": "mmHg"}
